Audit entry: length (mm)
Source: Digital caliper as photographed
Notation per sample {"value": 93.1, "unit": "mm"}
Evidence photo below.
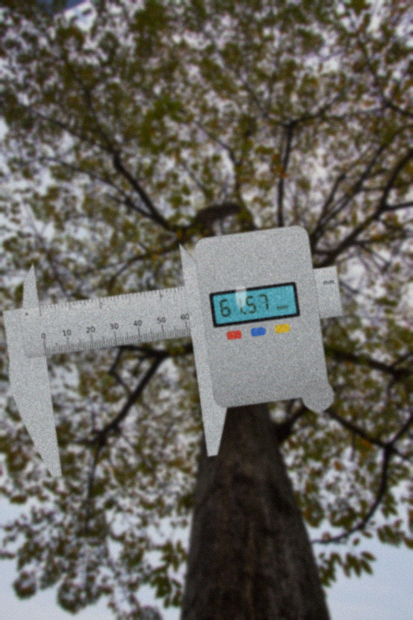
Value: {"value": 61.57, "unit": "mm"}
